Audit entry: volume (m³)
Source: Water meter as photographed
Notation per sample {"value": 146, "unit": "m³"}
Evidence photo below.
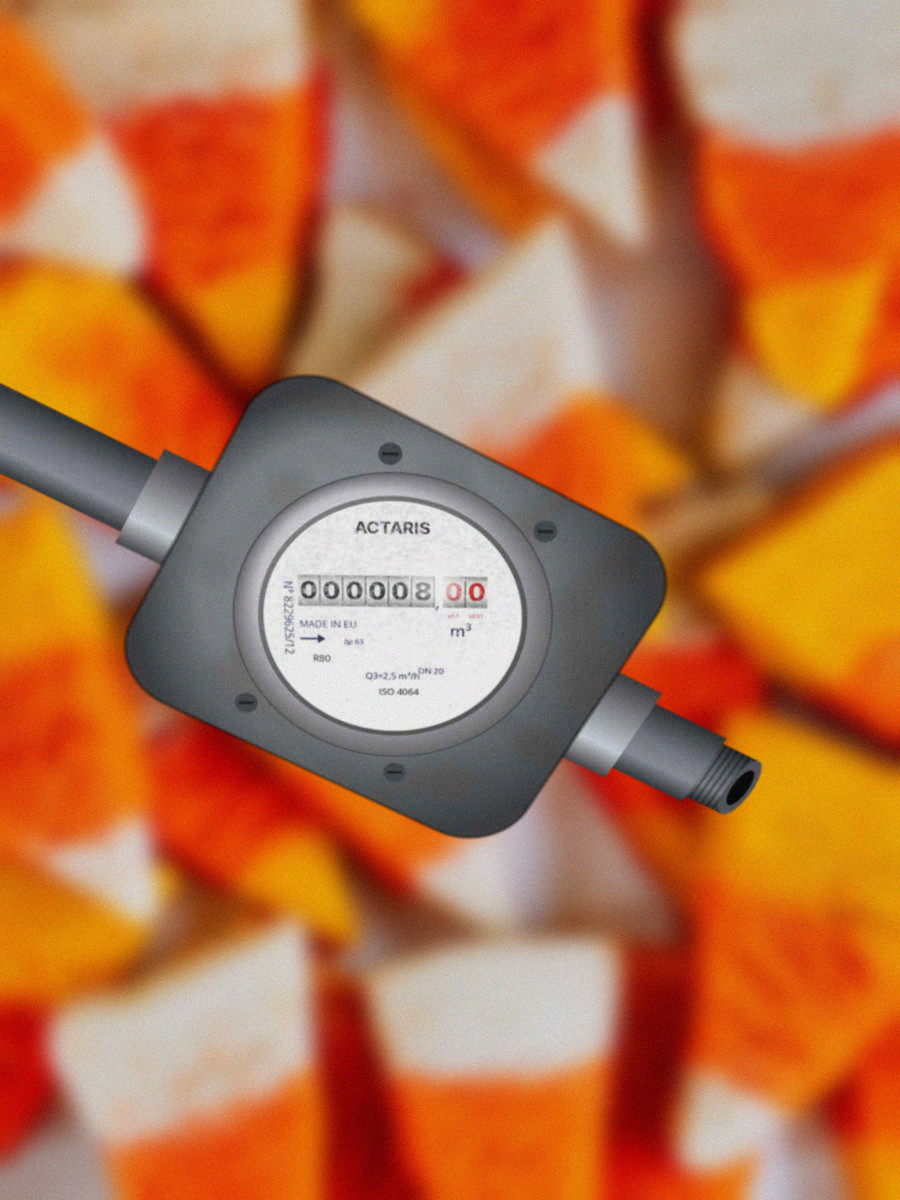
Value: {"value": 8.00, "unit": "m³"}
